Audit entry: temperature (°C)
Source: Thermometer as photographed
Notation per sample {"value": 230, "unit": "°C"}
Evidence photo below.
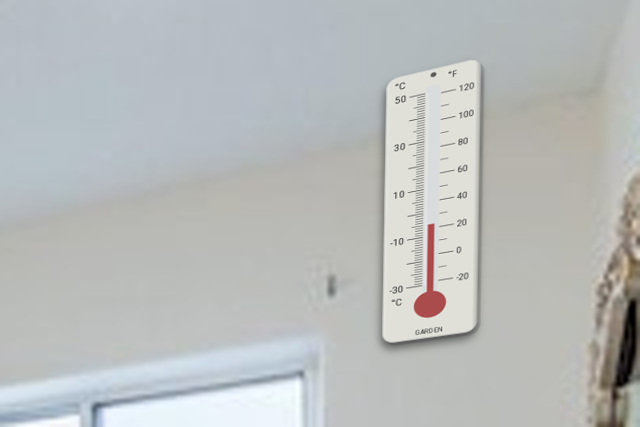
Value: {"value": -5, "unit": "°C"}
